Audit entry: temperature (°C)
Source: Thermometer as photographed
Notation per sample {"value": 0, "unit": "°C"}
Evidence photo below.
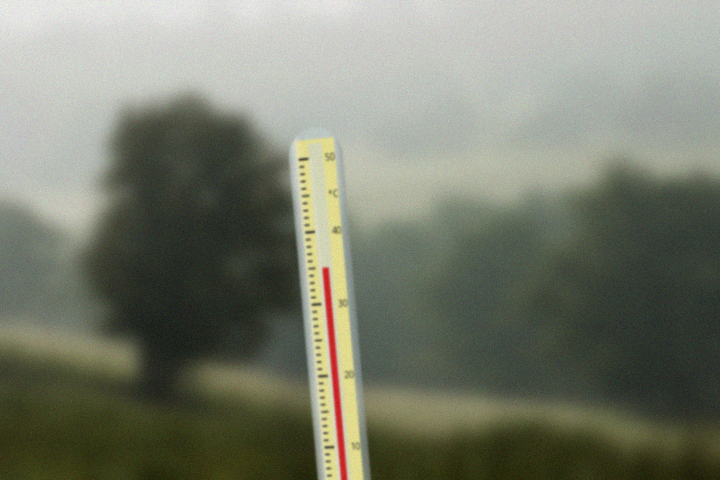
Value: {"value": 35, "unit": "°C"}
